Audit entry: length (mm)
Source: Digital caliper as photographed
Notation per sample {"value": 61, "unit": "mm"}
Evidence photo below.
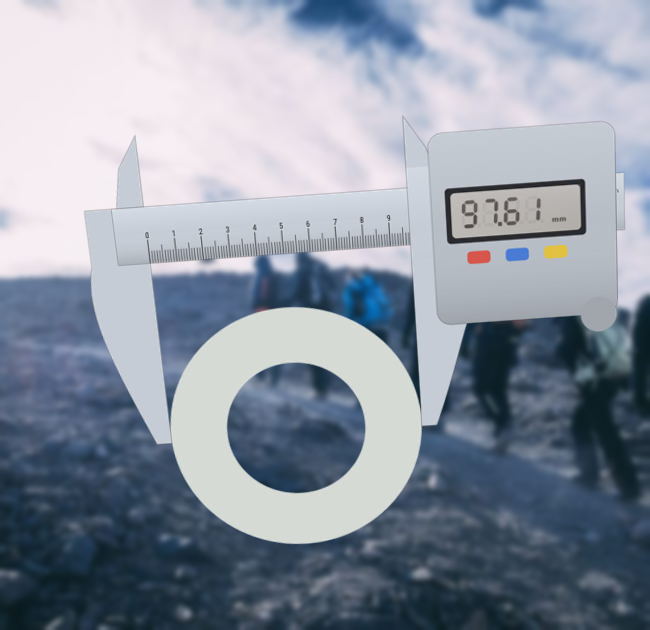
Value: {"value": 97.61, "unit": "mm"}
